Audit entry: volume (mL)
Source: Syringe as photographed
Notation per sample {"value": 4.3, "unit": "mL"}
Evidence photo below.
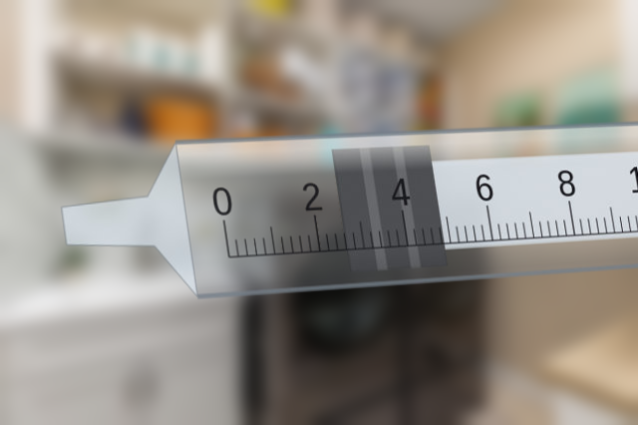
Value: {"value": 2.6, "unit": "mL"}
